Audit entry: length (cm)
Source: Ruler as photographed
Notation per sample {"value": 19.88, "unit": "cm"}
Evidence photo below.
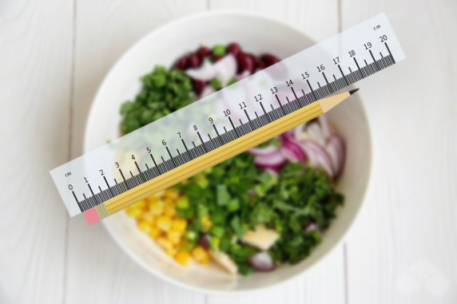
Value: {"value": 17.5, "unit": "cm"}
